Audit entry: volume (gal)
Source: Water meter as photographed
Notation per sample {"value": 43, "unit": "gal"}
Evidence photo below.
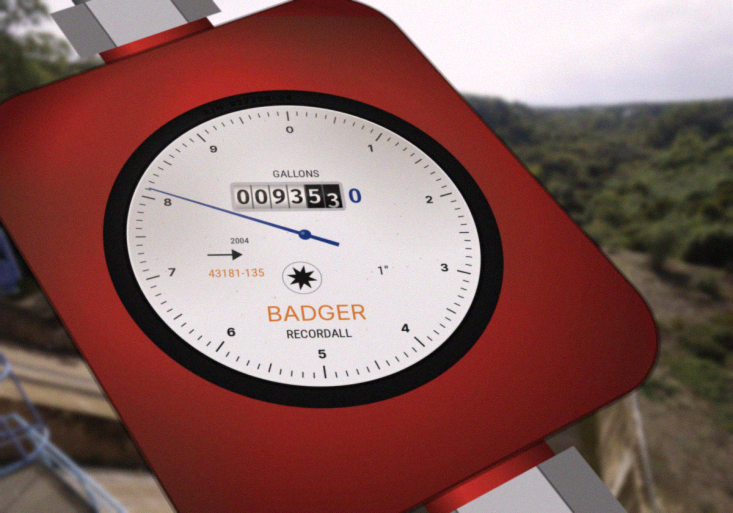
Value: {"value": 93528.1, "unit": "gal"}
